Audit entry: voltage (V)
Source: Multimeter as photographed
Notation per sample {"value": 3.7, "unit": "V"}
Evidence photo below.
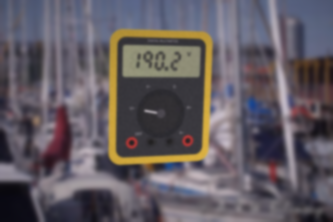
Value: {"value": 190.2, "unit": "V"}
